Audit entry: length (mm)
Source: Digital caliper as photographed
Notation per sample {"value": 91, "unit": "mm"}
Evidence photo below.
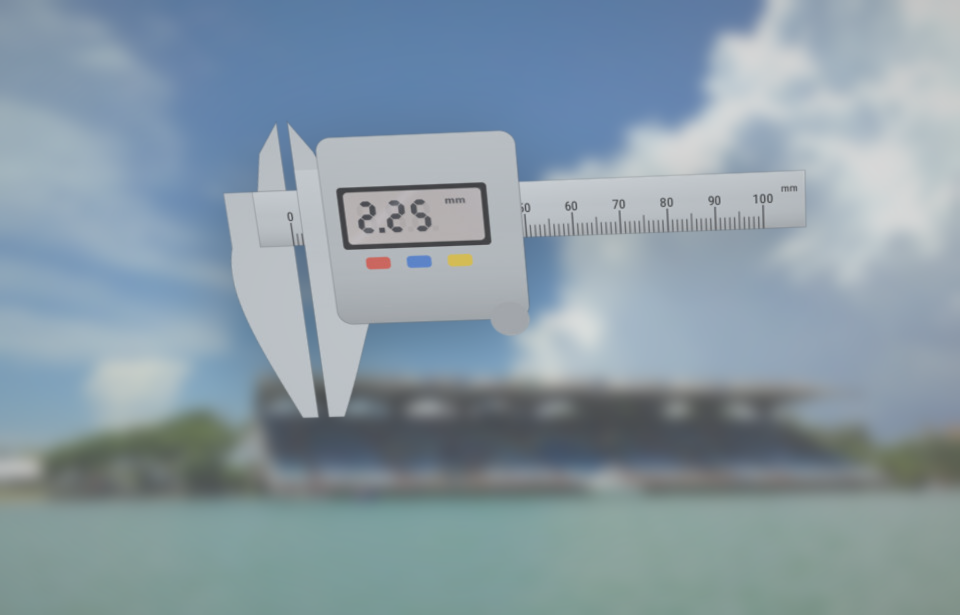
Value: {"value": 2.25, "unit": "mm"}
